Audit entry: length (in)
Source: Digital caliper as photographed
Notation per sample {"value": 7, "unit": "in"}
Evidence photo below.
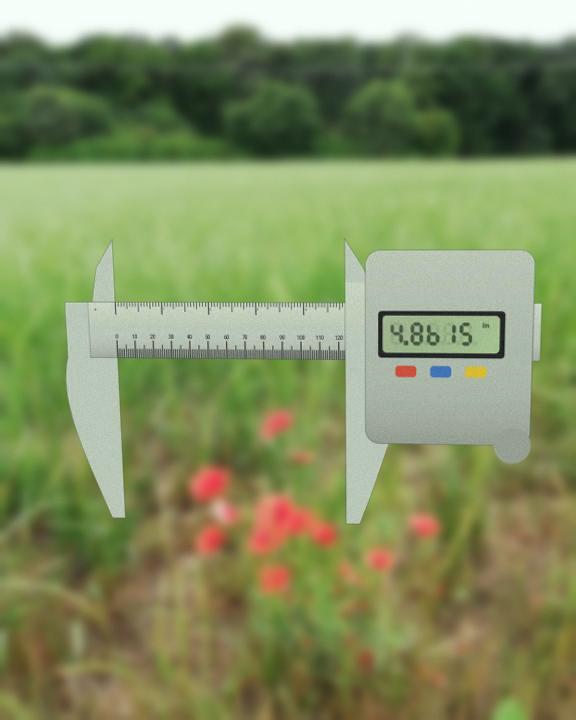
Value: {"value": 4.8615, "unit": "in"}
